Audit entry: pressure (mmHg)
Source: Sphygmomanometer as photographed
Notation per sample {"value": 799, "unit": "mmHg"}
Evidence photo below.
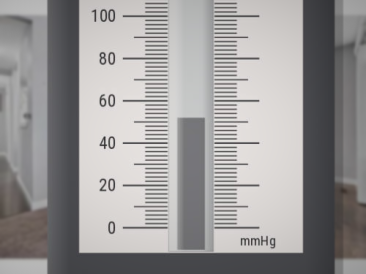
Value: {"value": 52, "unit": "mmHg"}
